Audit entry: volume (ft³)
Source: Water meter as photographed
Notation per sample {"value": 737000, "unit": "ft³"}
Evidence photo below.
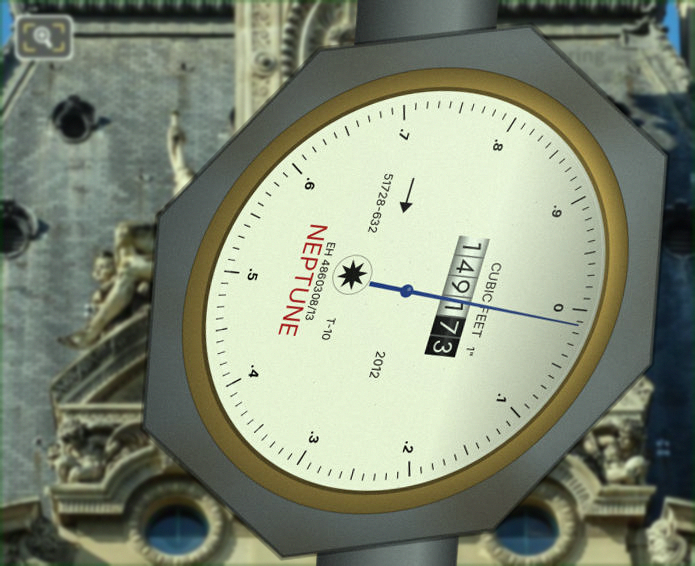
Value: {"value": 149173.01, "unit": "ft³"}
